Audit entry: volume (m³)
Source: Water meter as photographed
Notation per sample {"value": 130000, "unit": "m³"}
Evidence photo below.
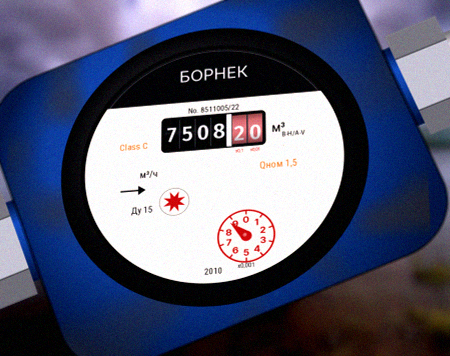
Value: {"value": 7508.198, "unit": "m³"}
